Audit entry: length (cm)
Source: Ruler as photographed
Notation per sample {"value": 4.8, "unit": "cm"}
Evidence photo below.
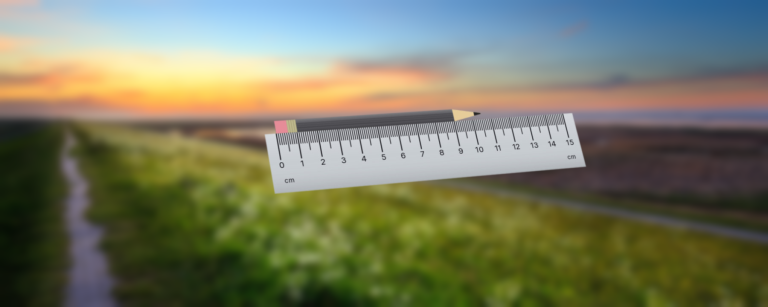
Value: {"value": 10.5, "unit": "cm"}
